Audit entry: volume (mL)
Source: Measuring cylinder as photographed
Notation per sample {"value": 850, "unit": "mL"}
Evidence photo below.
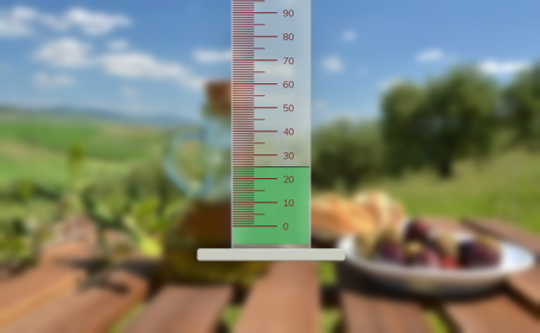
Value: {"value": 25, "unit": "mL"}
